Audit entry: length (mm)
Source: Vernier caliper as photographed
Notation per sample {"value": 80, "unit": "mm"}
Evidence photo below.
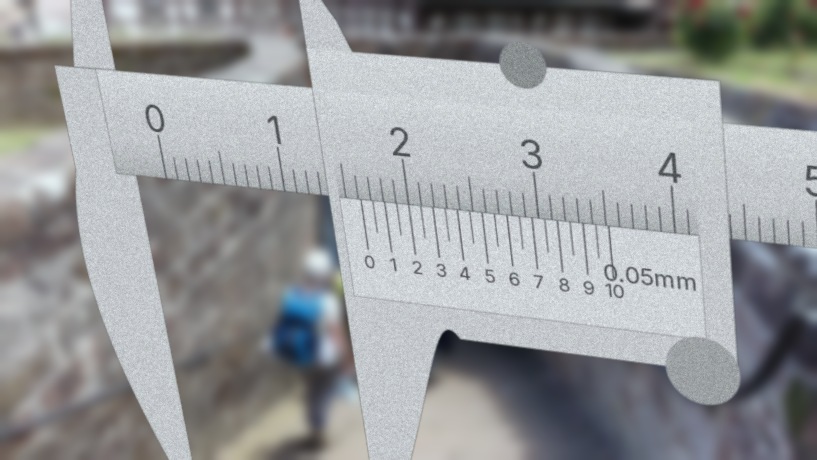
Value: {"value": 16.2, "unit": "mm"}
